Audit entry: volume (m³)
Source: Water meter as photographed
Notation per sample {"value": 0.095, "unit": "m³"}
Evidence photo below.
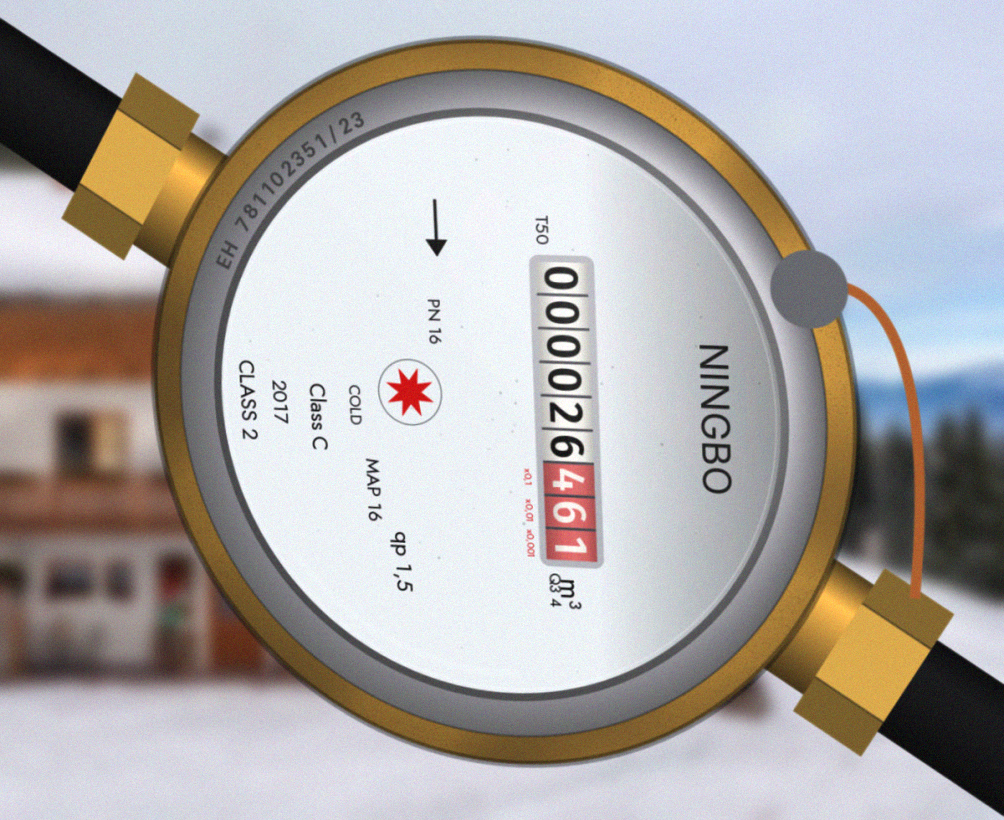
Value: {"value": 26.461, "unit": "m³"}
